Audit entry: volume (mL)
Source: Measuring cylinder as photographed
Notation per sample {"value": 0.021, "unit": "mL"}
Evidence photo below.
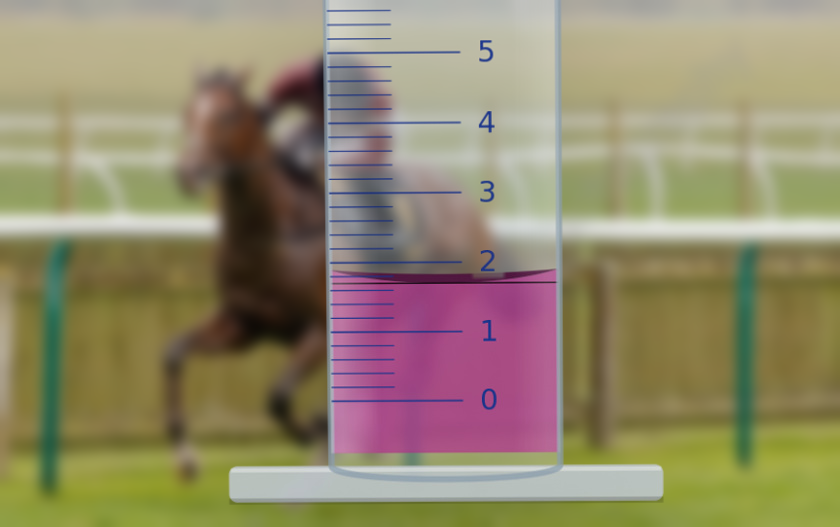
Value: {"value": 1.7, "unit": "mL"}
